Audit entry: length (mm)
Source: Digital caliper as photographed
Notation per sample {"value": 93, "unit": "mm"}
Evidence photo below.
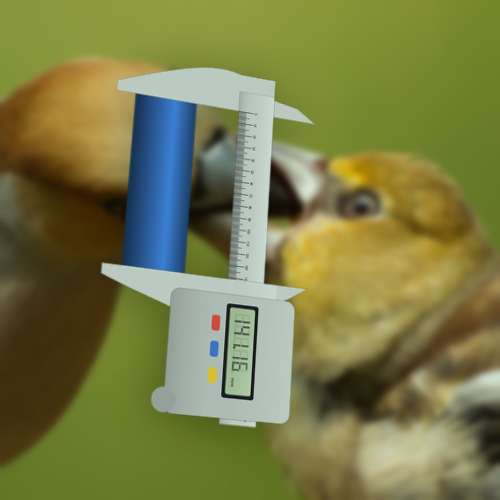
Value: {"value": 141.16, "unit": "mm"}
